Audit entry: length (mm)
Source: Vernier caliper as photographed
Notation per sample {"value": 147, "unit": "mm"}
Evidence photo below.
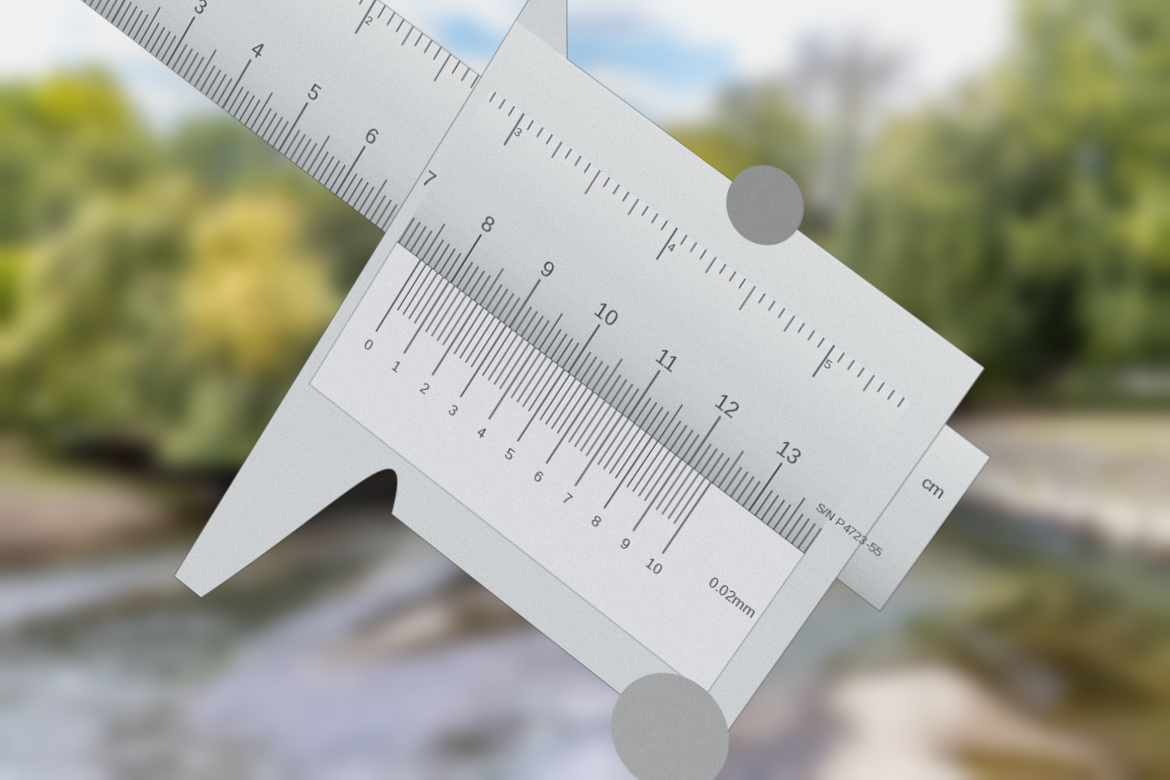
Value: {"value": 74.8, "unit": "mm"}
